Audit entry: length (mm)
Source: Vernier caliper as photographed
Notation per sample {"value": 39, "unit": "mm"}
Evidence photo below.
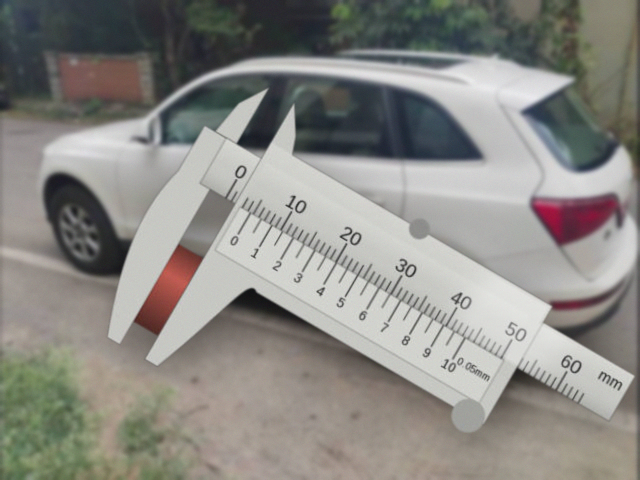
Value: {"value": 4.5, "unit": "mm"}
